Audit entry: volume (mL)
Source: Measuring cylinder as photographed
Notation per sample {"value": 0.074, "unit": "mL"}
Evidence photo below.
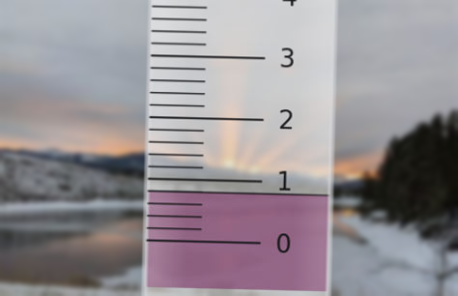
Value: {"value": 0.8, "unit": "mL"}
